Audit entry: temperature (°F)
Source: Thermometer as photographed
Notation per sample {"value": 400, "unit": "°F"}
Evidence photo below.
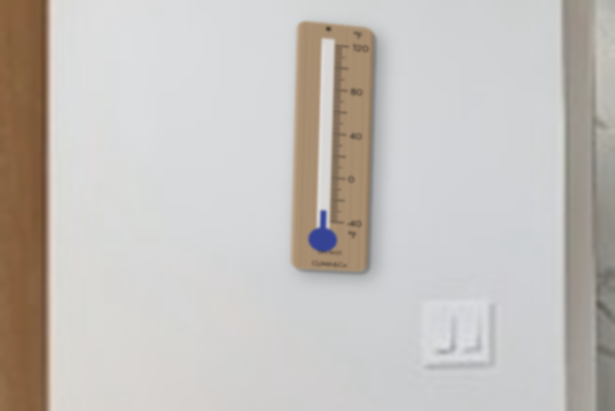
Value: {"value": -30, "unit": "°F"}
